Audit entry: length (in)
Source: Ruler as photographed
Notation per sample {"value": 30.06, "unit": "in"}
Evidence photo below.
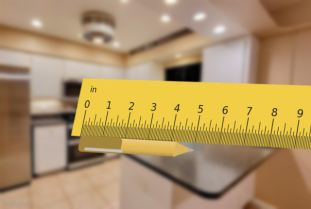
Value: {"value": 5, "unit": "in"}
